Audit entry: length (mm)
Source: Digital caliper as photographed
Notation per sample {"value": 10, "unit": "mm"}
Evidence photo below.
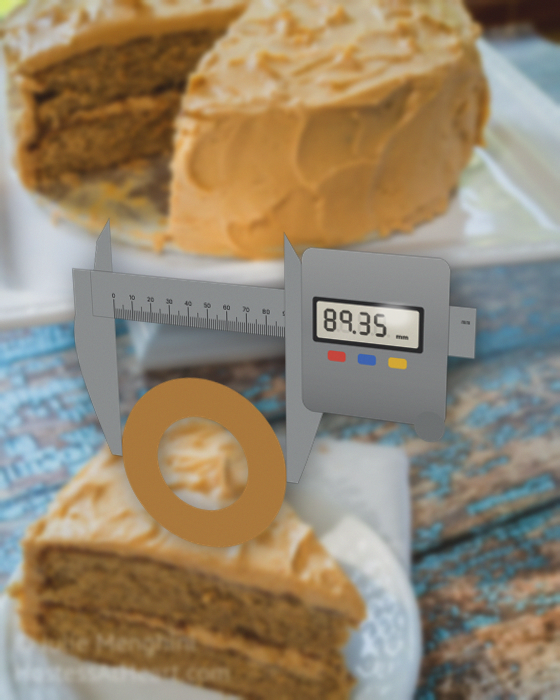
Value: {"value": 89.35, "unit": "mm"}
